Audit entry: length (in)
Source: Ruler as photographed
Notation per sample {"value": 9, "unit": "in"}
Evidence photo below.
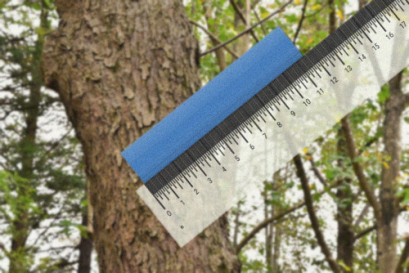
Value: {"value": 11.5, "unit": "in"}
